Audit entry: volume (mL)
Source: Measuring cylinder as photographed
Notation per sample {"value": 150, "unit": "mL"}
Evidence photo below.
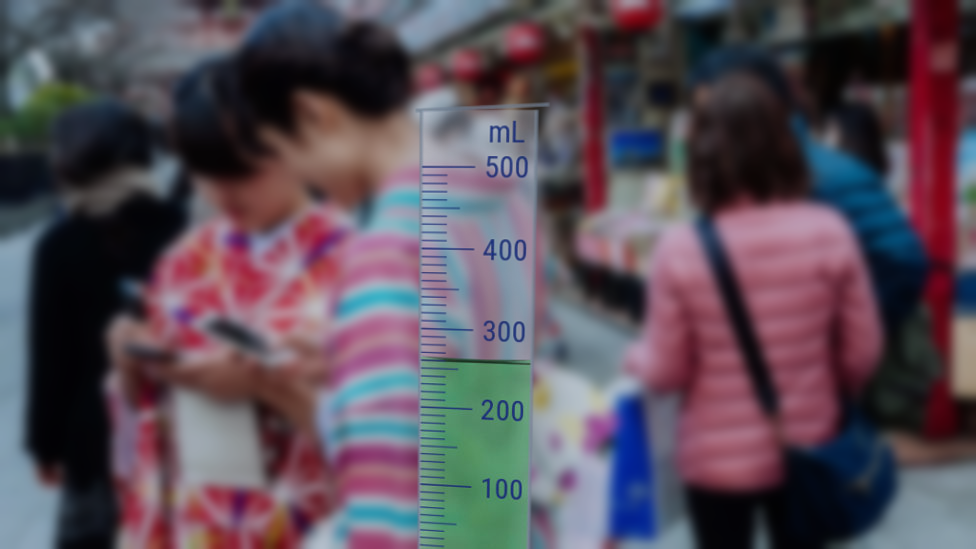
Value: {"value": 260, "unit": "mL"}
